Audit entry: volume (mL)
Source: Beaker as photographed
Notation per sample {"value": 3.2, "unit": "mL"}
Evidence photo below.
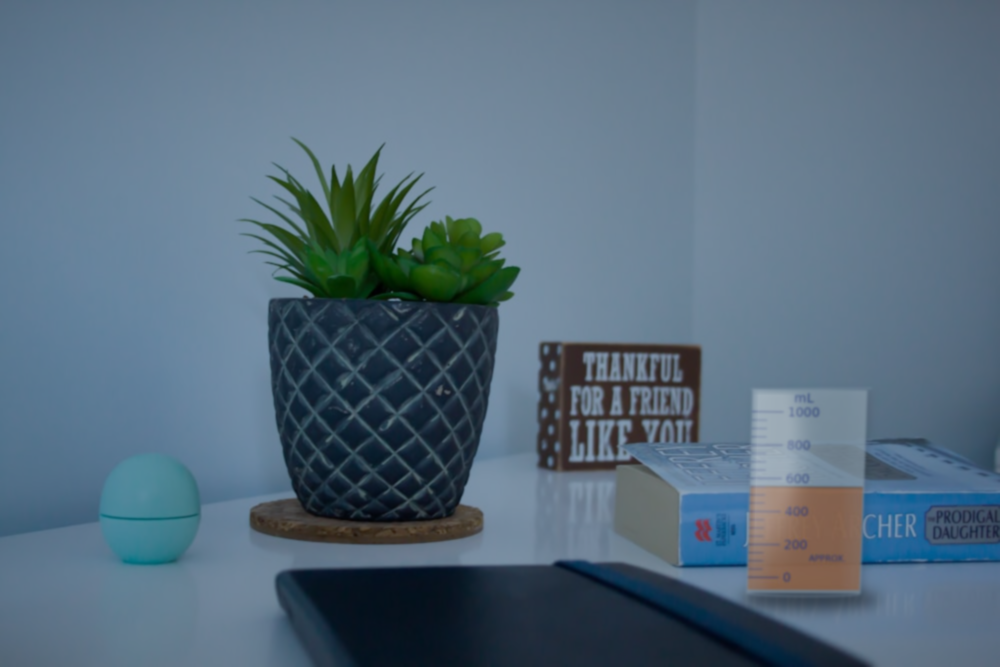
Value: {"value": 550, "unit": "mL"}
